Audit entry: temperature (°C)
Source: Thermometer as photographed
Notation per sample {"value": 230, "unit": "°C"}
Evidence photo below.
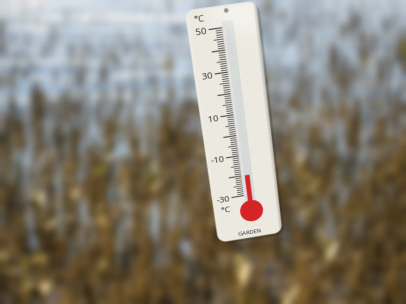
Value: {"value": -20, "unit": "°C"}
